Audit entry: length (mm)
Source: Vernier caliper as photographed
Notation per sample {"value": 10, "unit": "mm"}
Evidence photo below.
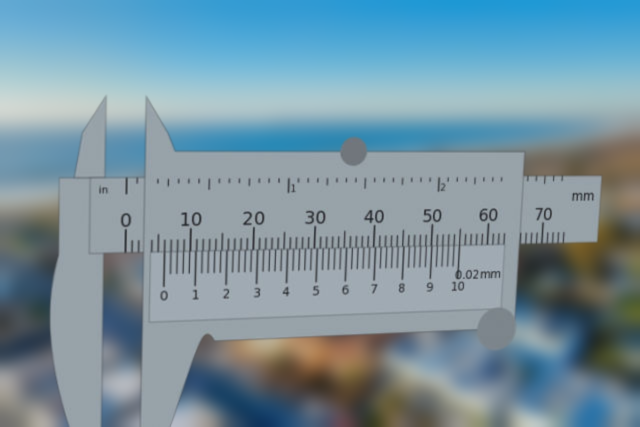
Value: {"value": 6.0, "unit": "mm"}
